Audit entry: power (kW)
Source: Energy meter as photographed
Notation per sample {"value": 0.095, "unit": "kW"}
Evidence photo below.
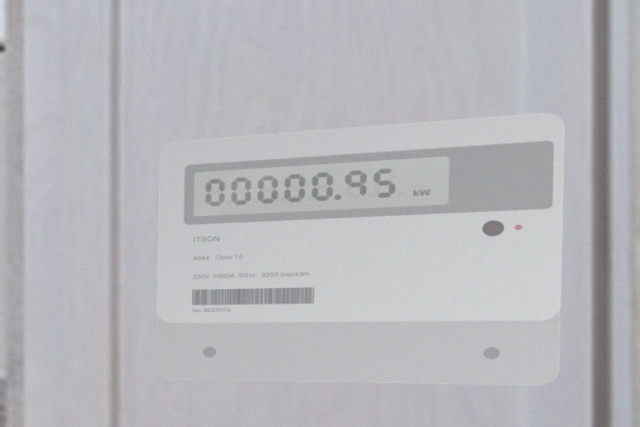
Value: {"value": 0.95, "unit": "kW"}
